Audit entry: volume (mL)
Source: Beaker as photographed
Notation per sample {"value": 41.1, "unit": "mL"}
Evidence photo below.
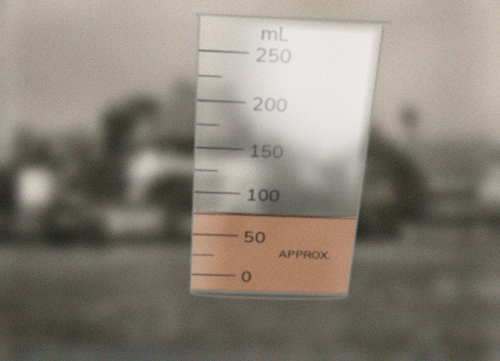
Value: {"value": 75, "unit": "mL"}
